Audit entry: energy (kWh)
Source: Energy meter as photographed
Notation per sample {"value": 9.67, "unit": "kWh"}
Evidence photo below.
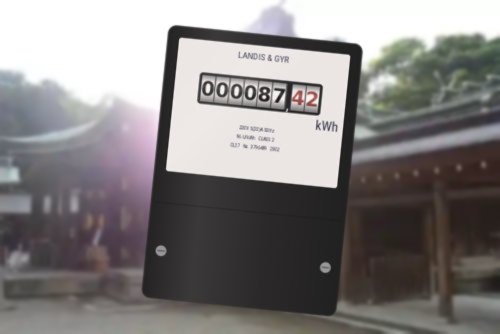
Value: {"value": 87.42, "unit": "kWh"}
